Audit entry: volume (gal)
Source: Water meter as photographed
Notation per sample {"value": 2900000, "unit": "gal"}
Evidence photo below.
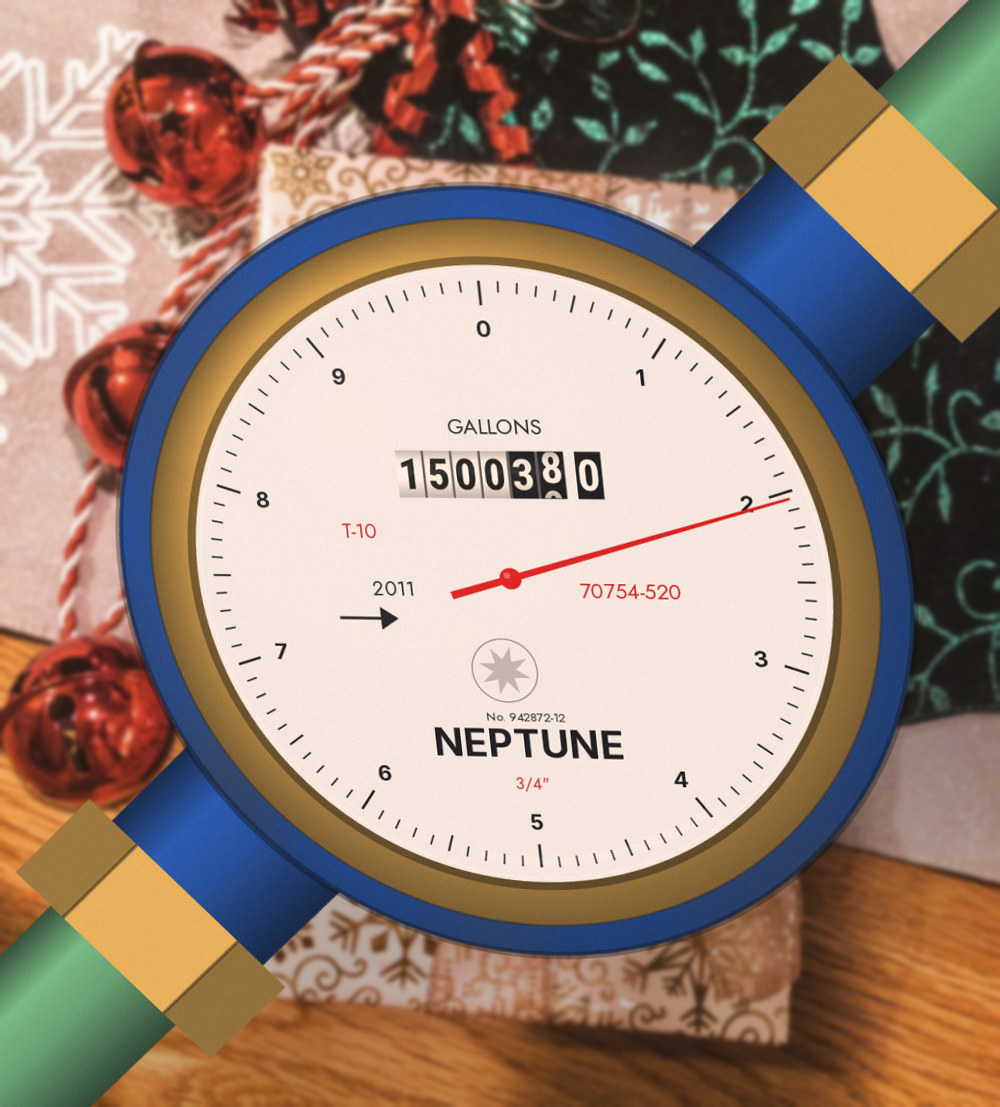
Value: {"value": 1500382.0, "unit": "gal"}
